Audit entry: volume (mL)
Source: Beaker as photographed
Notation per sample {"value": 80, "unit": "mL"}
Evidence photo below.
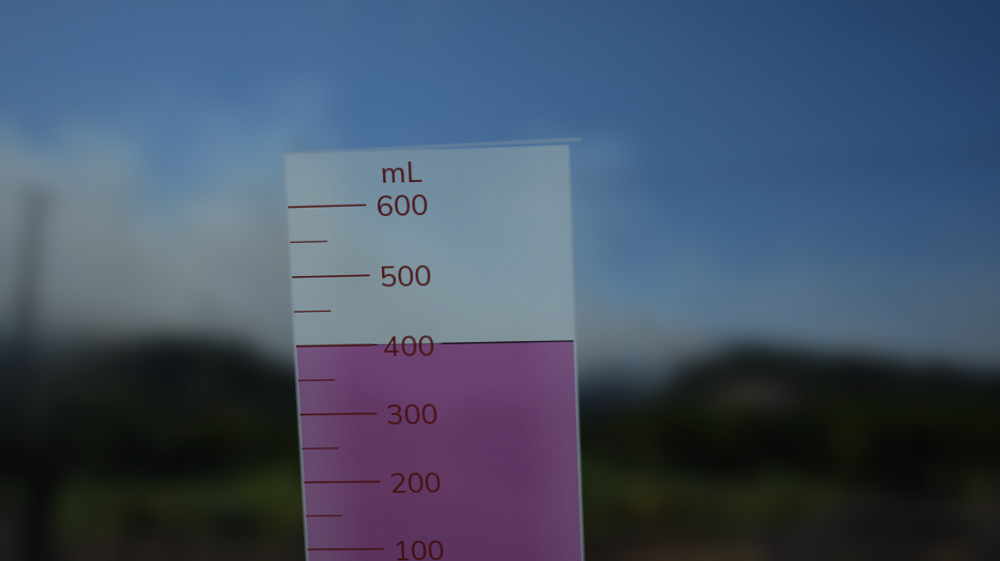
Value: {"value": 400, "unit": "mL"}
